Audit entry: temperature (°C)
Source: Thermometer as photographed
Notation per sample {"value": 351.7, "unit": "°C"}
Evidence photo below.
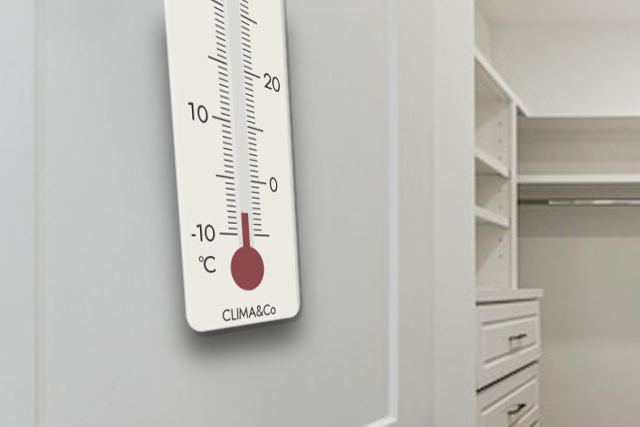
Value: {"value": -6, "unit": "°C"}
